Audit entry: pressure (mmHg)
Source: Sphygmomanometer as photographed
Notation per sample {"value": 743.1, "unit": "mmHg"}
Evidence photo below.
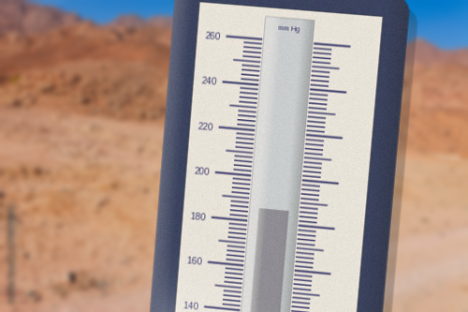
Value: {"value": 186, "unit": "mmHg"}
